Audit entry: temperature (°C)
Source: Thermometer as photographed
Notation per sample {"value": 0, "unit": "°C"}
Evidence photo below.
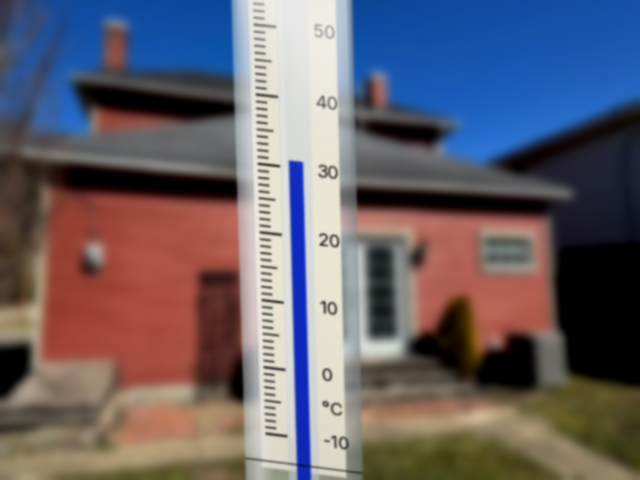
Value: {"value": 31, "unit": "°C"}
